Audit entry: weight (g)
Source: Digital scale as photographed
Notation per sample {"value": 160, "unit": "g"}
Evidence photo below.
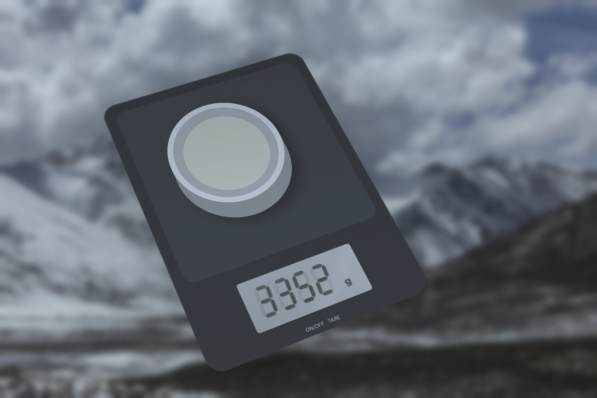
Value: {"value": 3352, "unit": "g"}
